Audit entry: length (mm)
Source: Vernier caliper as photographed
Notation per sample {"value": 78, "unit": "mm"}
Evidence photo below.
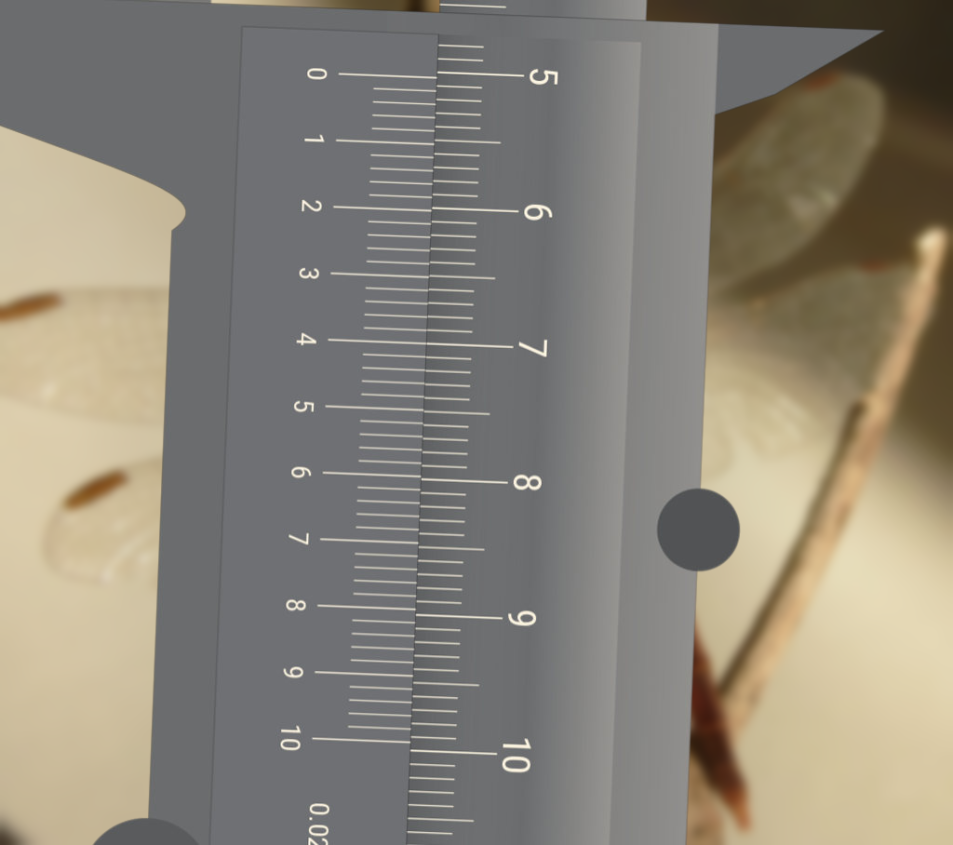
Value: {"value": 50.4, "unit": "mm"}
